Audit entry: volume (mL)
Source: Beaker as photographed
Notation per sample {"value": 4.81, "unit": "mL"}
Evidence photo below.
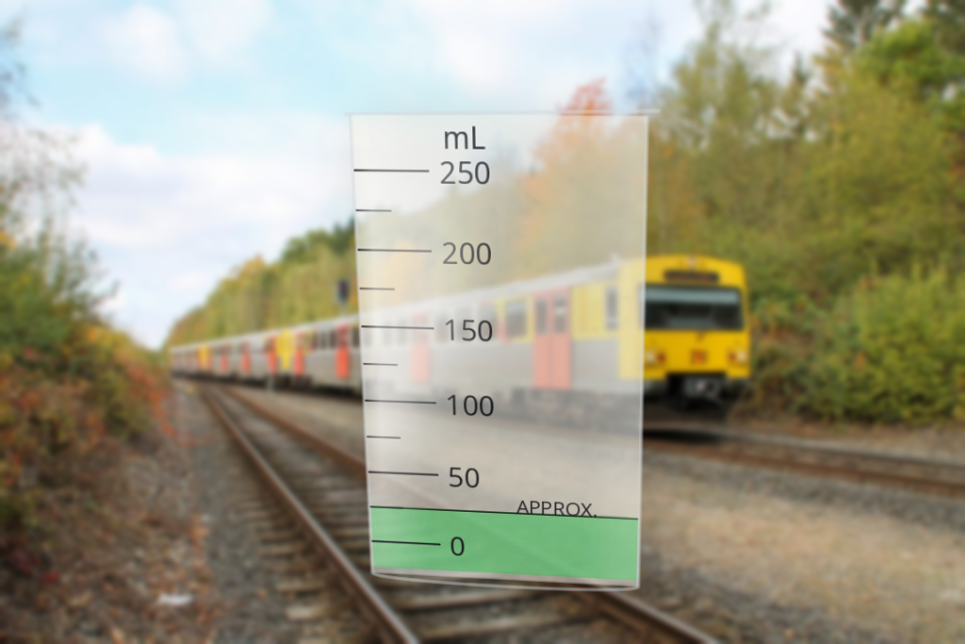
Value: {"value": 25, "unit": "mL"}
